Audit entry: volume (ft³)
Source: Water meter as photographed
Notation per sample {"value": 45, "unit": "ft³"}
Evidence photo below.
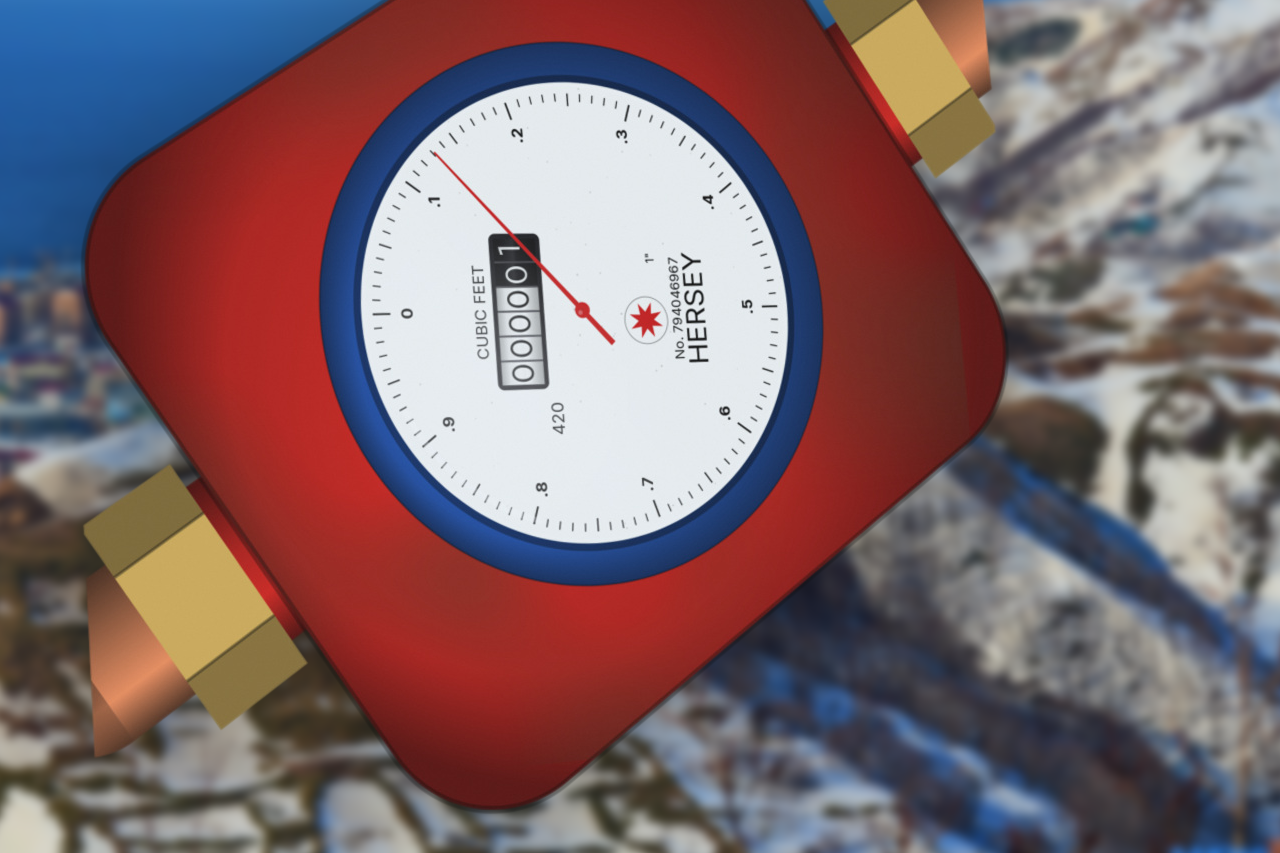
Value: {"value": 1.13, "unit": "ft³"}
